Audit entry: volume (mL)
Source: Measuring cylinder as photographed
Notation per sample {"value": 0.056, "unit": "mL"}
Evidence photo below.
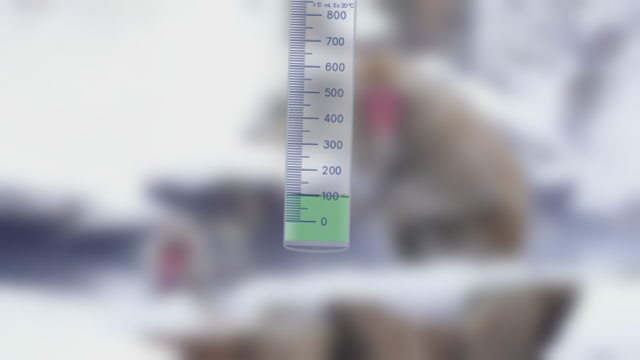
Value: {"value": 100, "unit": "mL"}
